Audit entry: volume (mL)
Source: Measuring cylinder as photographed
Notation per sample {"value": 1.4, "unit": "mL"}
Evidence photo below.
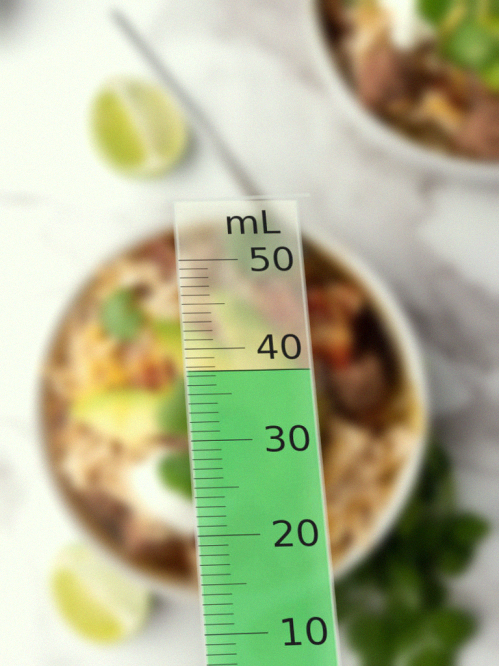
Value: {"value": 37.5, "unit": "mL"}
